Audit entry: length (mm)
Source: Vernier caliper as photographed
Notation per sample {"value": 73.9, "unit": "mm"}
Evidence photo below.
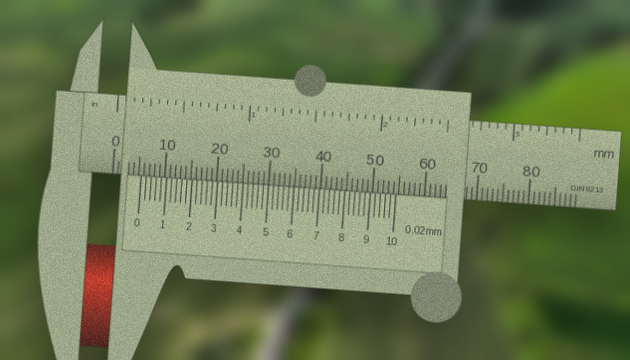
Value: {"value": 5.5, "unit": "mm"}
